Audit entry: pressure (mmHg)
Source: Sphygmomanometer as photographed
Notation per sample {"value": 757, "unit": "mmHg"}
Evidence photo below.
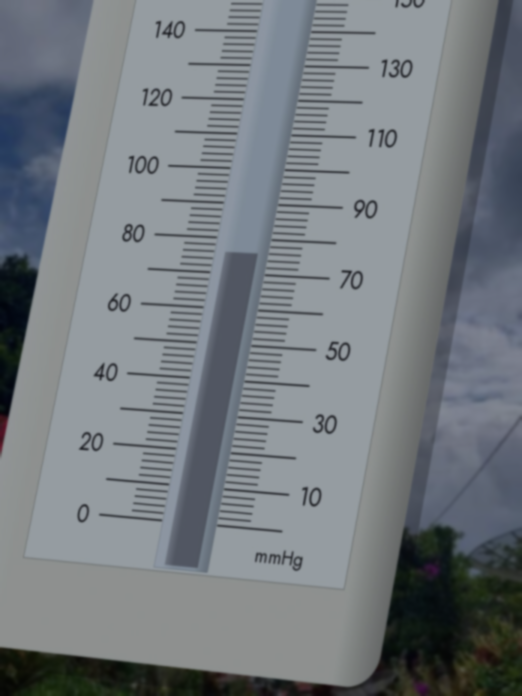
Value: {"value": 76, "unit": "mmHg"}
